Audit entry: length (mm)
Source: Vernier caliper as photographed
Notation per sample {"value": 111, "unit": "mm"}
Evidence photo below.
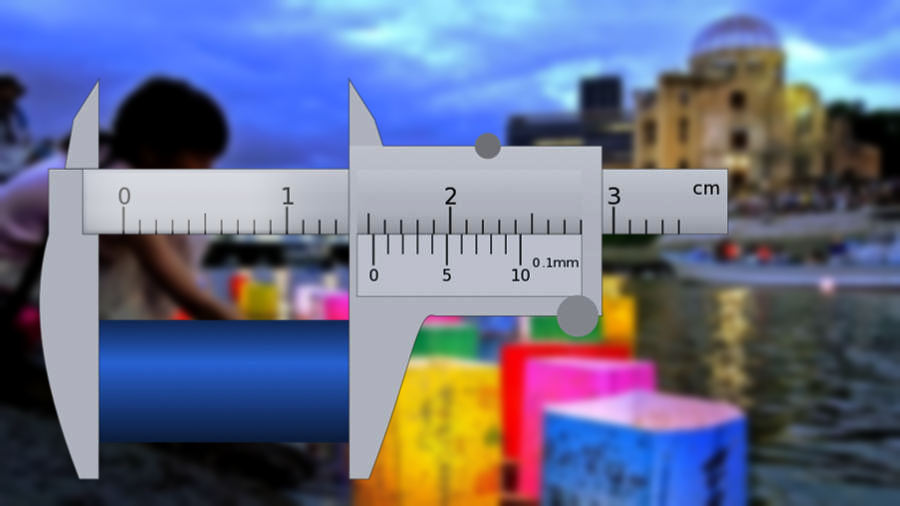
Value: {"value": 15.3, "unit": "mm"}
